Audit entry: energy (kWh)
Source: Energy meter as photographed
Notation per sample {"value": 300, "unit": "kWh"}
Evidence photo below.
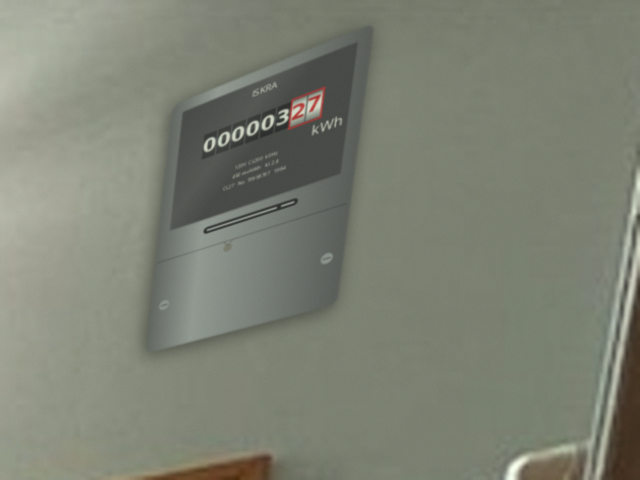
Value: {"value": 3.27, "unit": "kWh"}
